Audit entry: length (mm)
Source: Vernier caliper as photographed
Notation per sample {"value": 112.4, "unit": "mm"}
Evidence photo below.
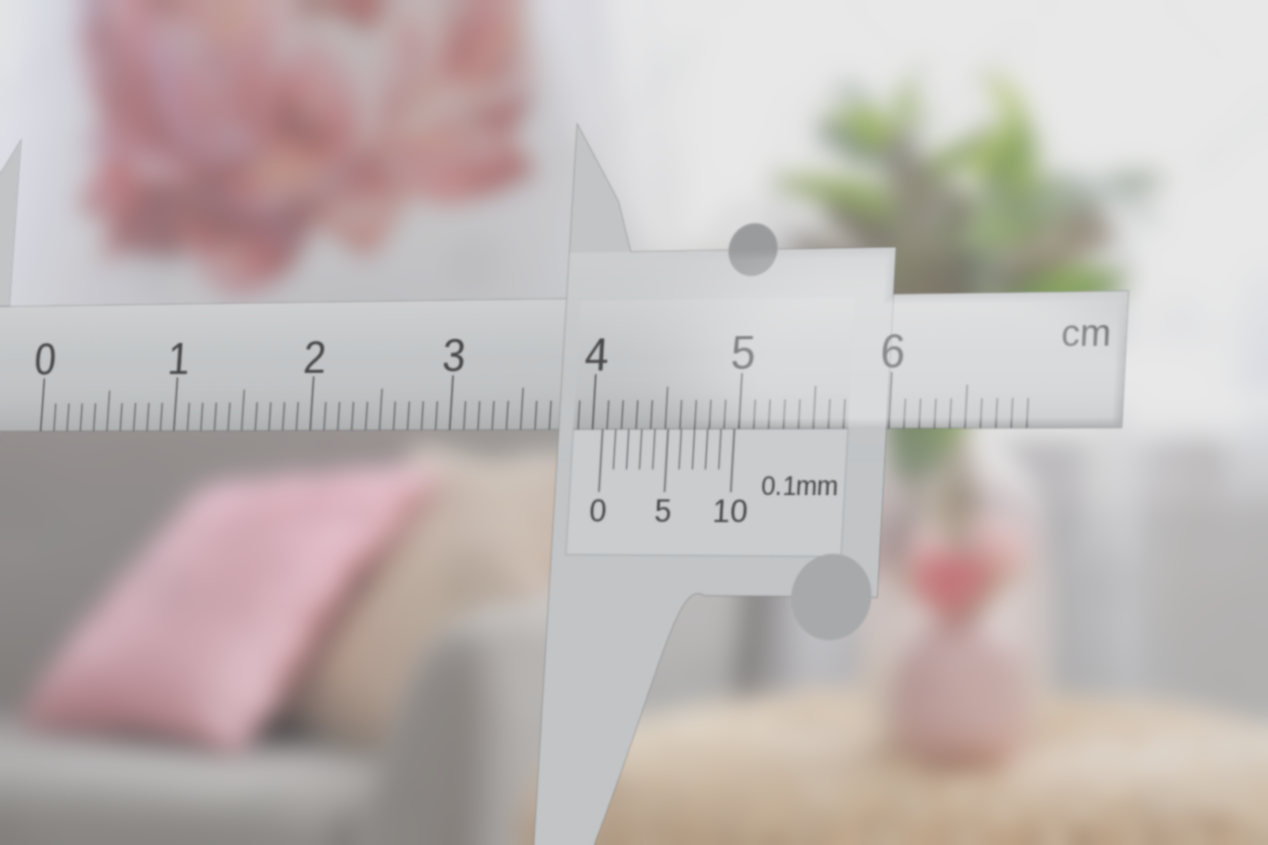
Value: {"value": 40.7, "unit": "mm"}
